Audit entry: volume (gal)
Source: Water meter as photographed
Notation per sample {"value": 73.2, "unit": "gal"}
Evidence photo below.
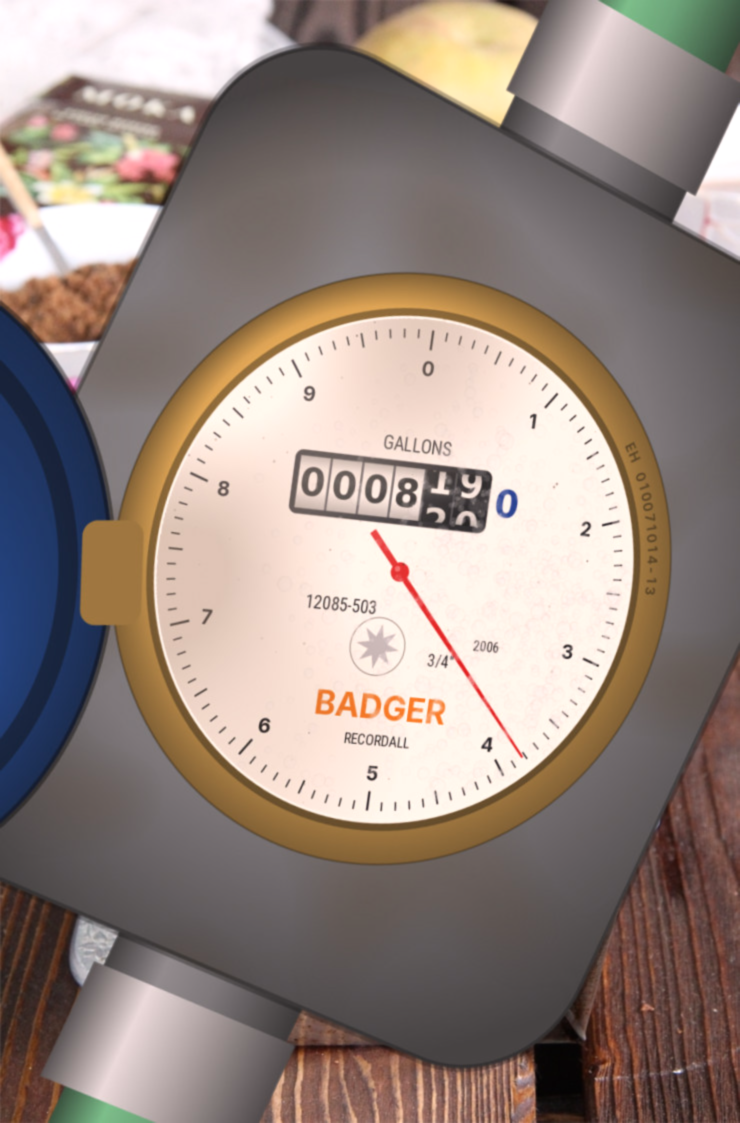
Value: {"value": 8193.8, "unit": "gal"}
